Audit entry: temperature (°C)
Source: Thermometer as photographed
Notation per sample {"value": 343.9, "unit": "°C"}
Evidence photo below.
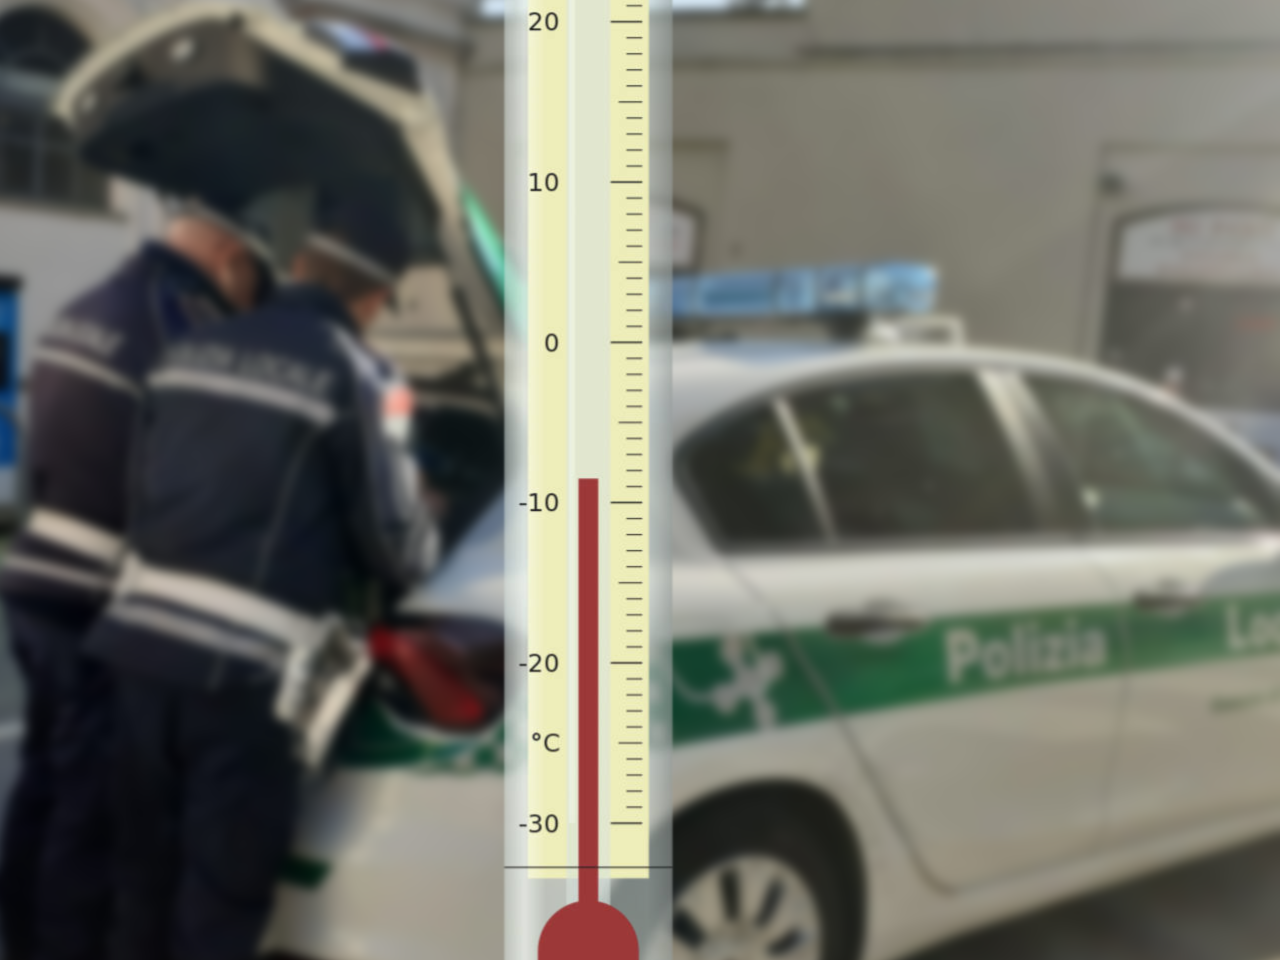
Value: {"value": -8.5, "unit": "°C"}
